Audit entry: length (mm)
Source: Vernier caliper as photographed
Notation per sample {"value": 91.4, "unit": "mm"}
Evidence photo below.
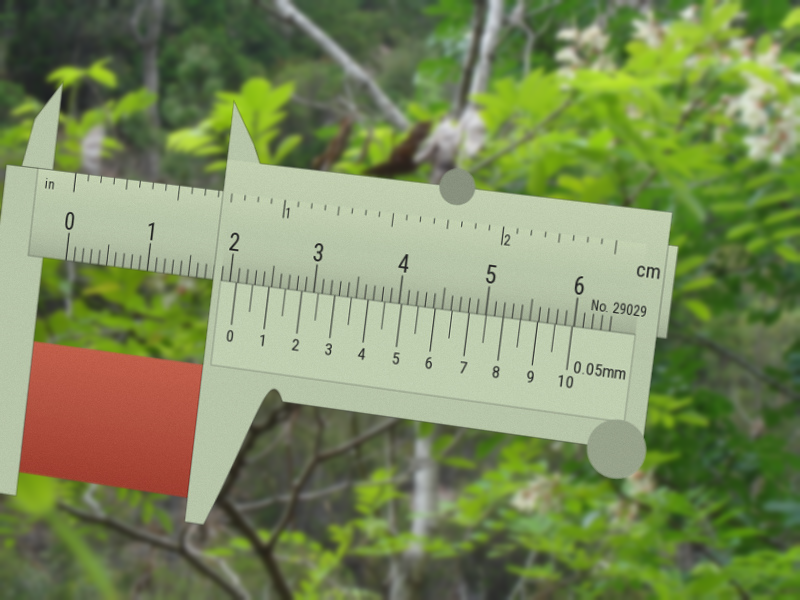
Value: {"value": 20.8, "unit": "mm"}
